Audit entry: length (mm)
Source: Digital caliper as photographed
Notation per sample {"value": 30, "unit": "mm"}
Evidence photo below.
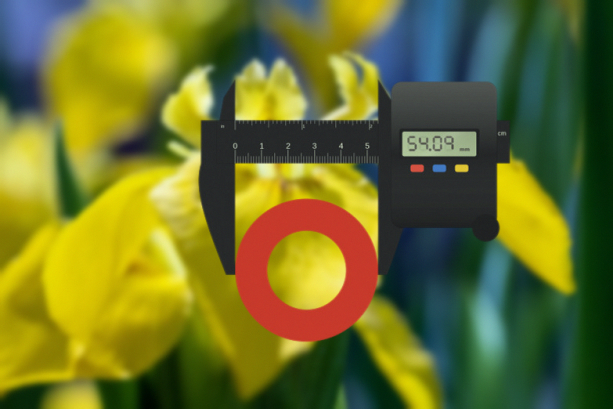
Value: {"value": 54.09, "unit": "mm"}
